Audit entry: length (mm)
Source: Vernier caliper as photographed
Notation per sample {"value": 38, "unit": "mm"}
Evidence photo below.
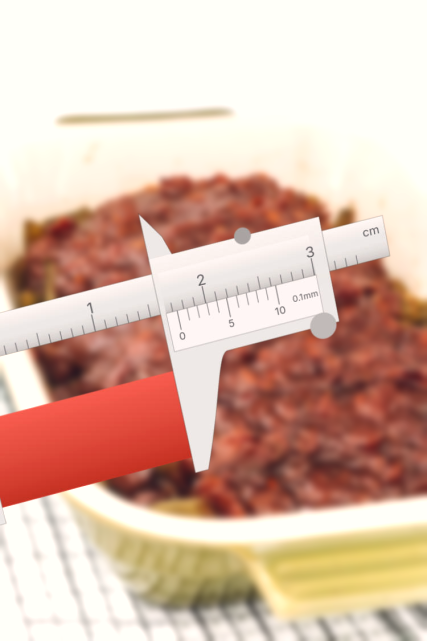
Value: {"value": 17.4, "unit": "mm"}
